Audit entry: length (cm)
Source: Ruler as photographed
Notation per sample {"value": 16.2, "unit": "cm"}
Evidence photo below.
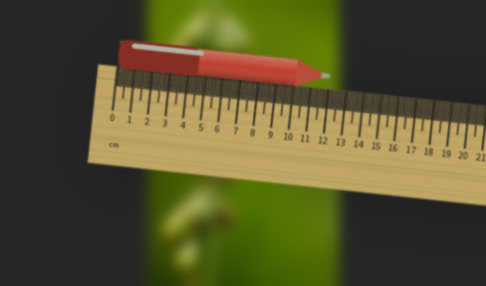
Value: {"value": 12, "unit": "cm"}
